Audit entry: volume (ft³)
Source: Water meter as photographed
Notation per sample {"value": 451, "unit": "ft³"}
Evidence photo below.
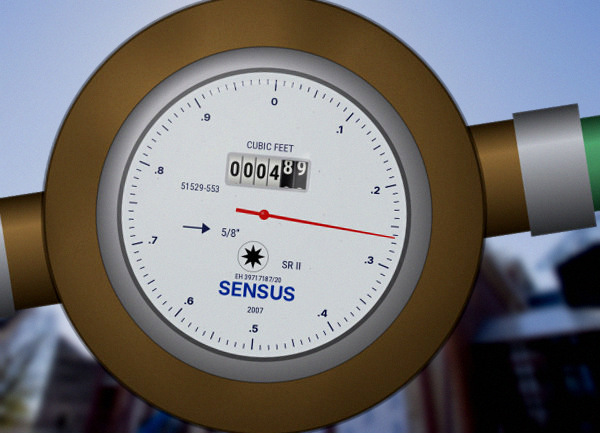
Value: {"value": 489.26, "unit": "ft³"}
